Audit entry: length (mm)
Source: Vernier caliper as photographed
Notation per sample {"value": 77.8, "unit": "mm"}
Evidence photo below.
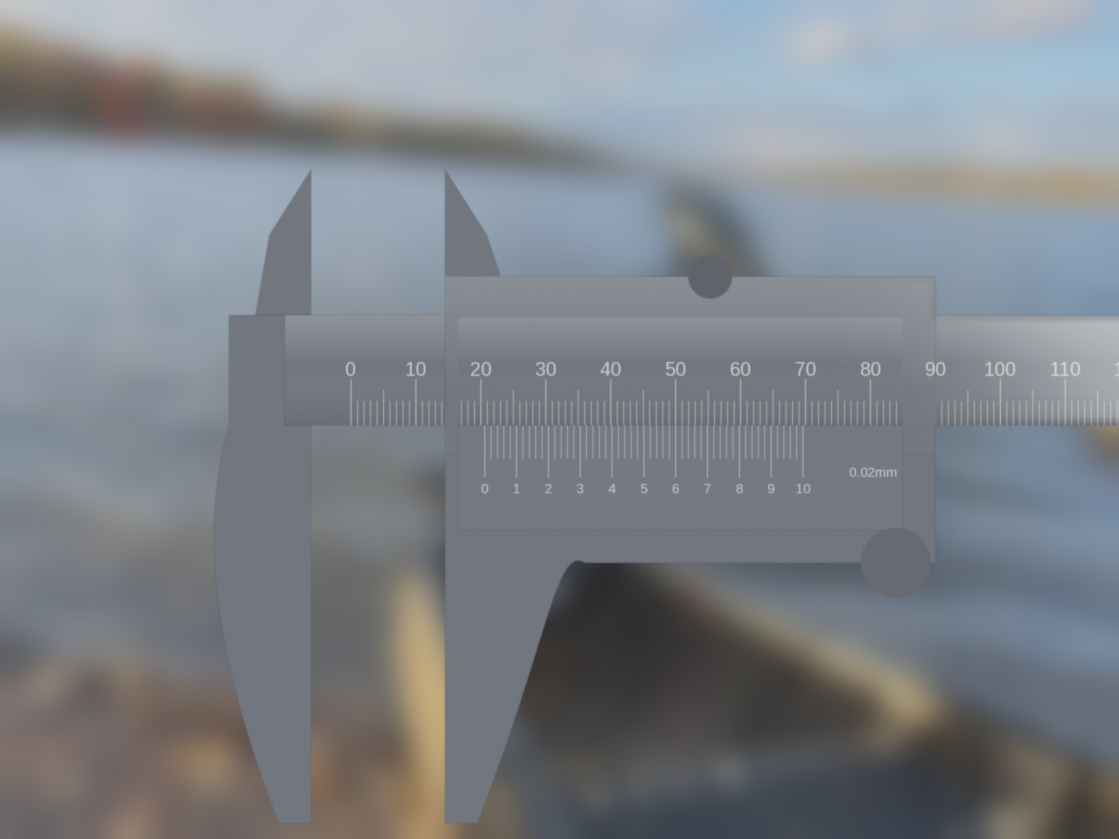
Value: {"value": 20.6, "unit": "mm"}
